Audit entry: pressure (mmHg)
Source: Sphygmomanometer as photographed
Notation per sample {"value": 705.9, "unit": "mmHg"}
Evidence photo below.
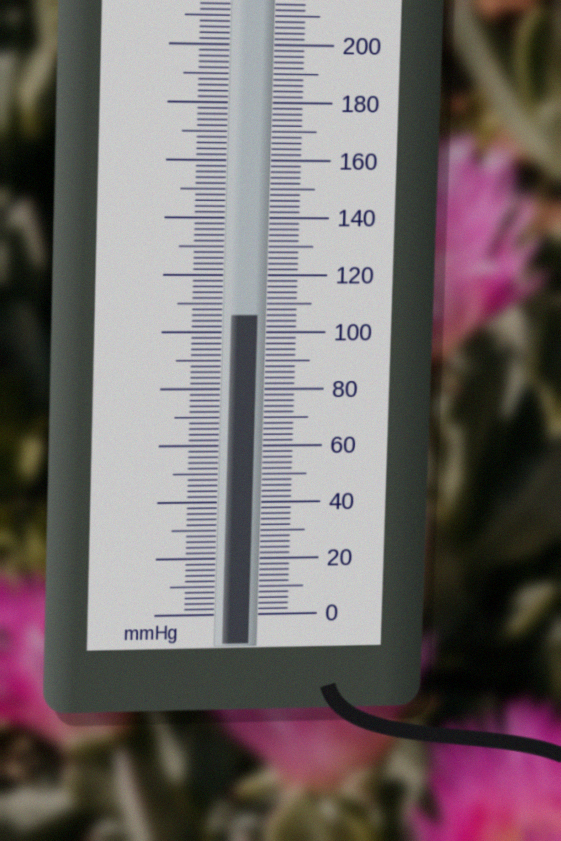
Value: {"value": 106, "unit": "mmHg"}
